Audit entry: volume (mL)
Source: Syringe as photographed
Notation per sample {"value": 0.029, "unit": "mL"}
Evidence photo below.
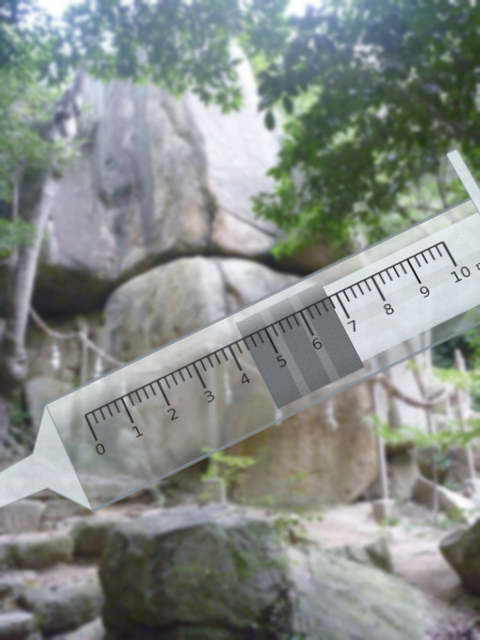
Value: {"value": 4.4, "unit": "mL"}
